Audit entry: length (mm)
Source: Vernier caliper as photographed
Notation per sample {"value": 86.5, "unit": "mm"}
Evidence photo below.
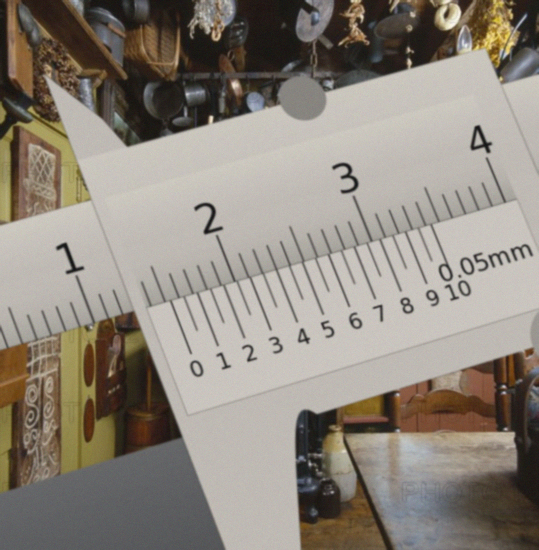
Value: {"value": 15.4, "unit": "mm"}
